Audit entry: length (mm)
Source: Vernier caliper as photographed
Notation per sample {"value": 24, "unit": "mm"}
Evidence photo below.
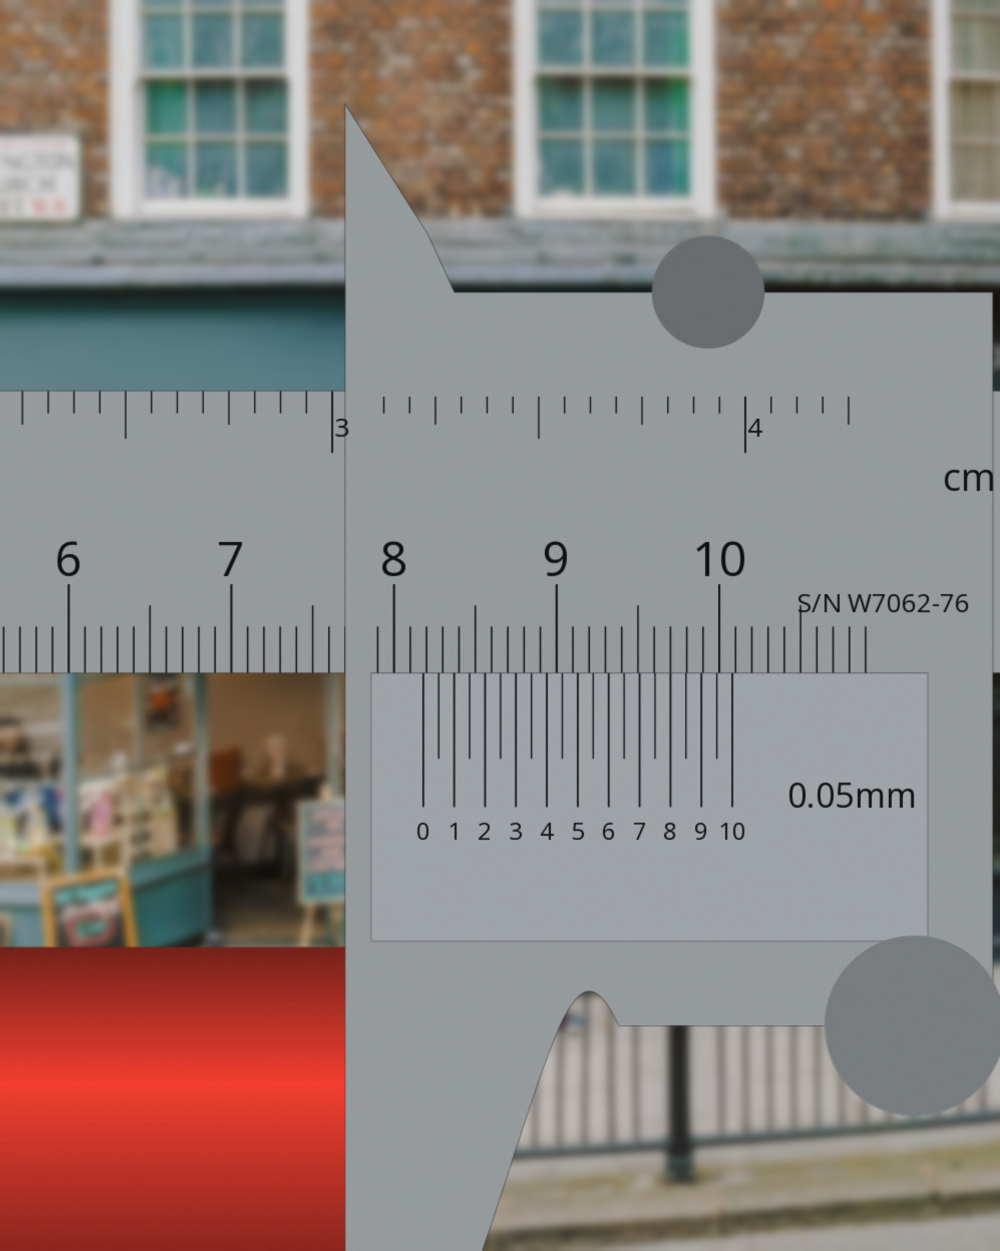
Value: {"value": 81.8, "unit": "mm"}
